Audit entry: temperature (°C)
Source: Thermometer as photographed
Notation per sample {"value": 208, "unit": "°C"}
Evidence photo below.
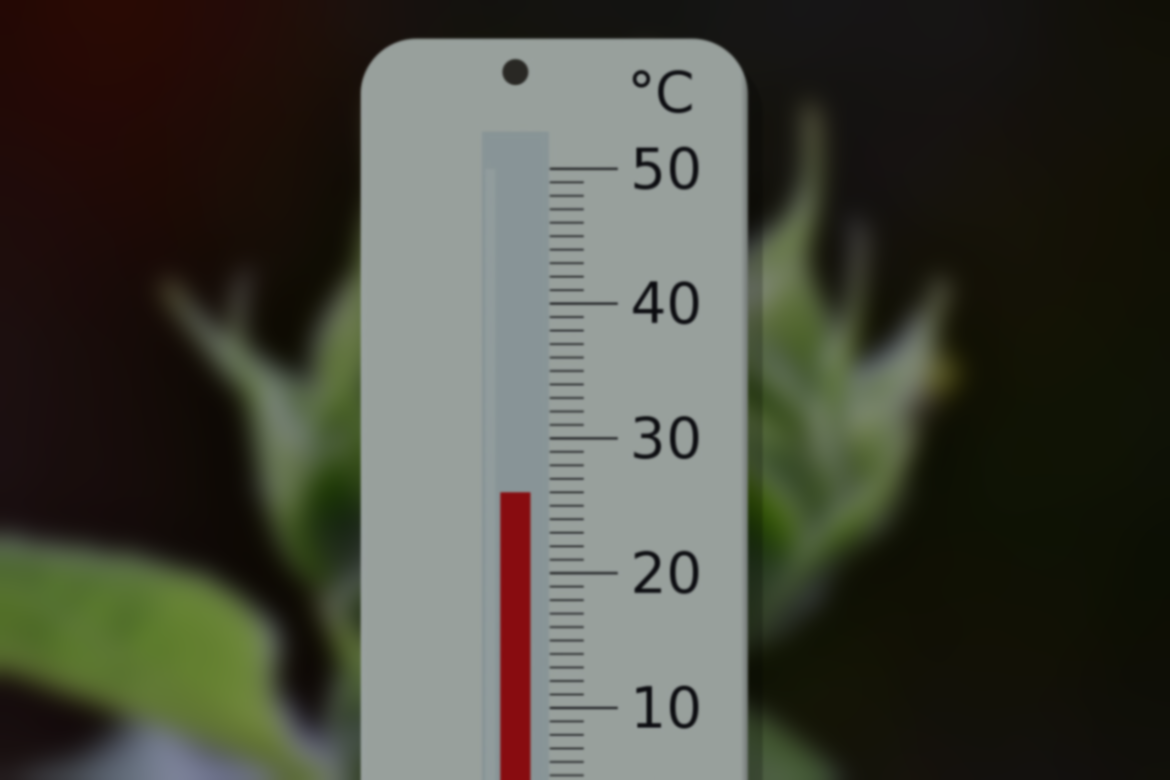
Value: {"value": 26, "unit": "°C"}
